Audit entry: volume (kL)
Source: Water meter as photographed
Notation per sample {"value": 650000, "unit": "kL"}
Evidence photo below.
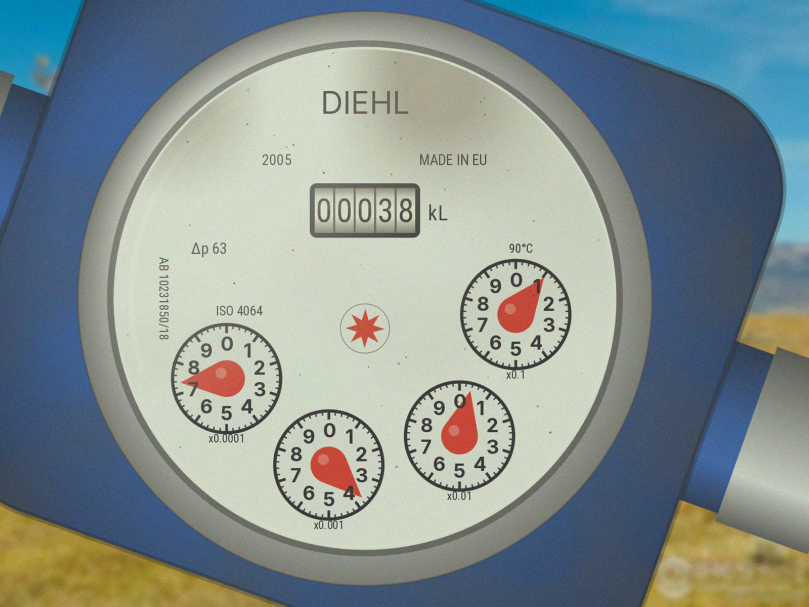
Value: {"value": 38.1037, "unit": "kL"}
